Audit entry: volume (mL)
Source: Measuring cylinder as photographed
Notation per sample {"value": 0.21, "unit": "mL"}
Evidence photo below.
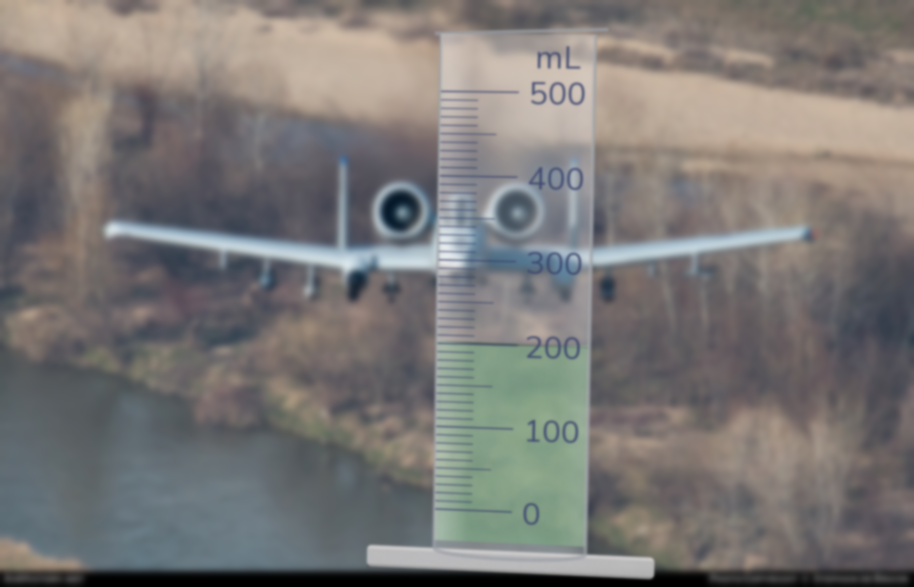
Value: {"value": 200, "unit": "mL"}
